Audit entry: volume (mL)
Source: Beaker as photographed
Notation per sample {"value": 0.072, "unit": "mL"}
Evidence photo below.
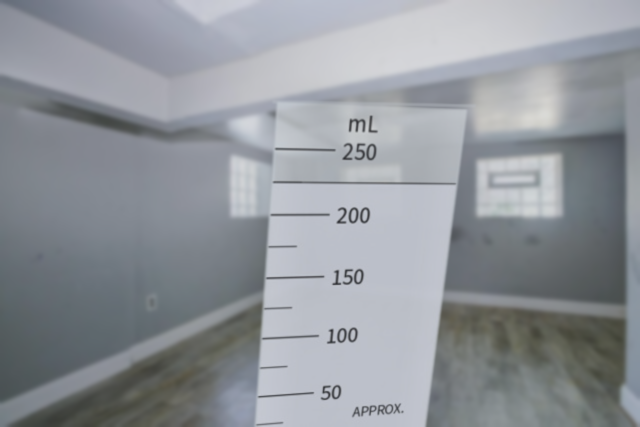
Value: {"value": 225, "unit": "mL"}
